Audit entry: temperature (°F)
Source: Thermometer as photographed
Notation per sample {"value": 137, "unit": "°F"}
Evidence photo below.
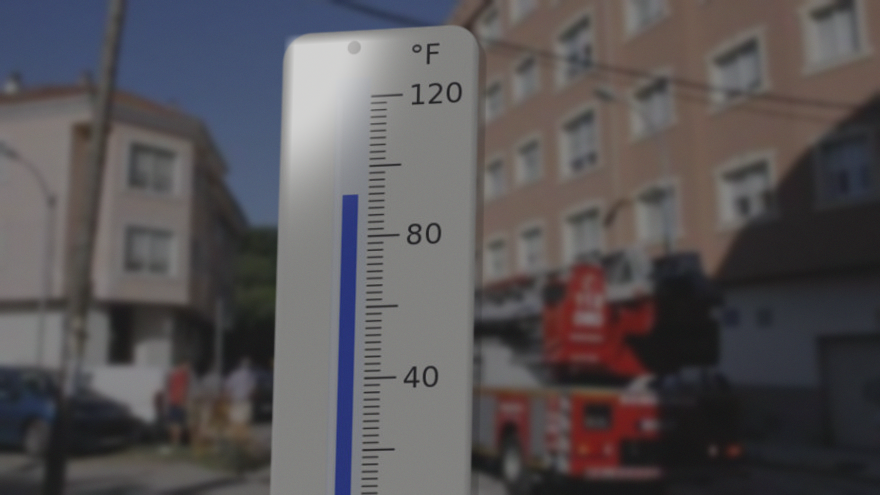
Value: {"value": 92, "unit": "°F"}
